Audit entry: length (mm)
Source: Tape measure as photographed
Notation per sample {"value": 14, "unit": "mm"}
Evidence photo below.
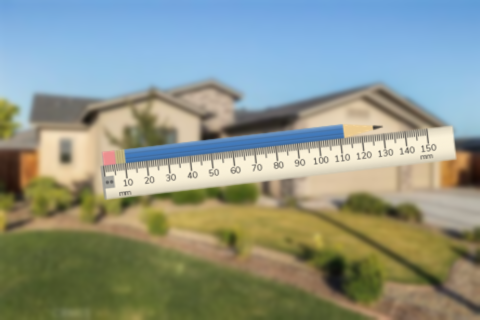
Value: {"value": 130, "unit": "mm"}
